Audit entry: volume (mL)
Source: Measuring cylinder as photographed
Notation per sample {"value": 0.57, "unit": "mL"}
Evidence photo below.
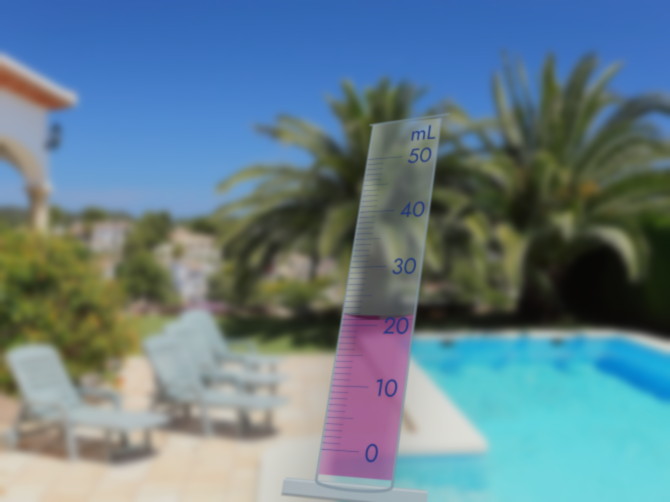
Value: {"value": 21, "unit": "mL"}
